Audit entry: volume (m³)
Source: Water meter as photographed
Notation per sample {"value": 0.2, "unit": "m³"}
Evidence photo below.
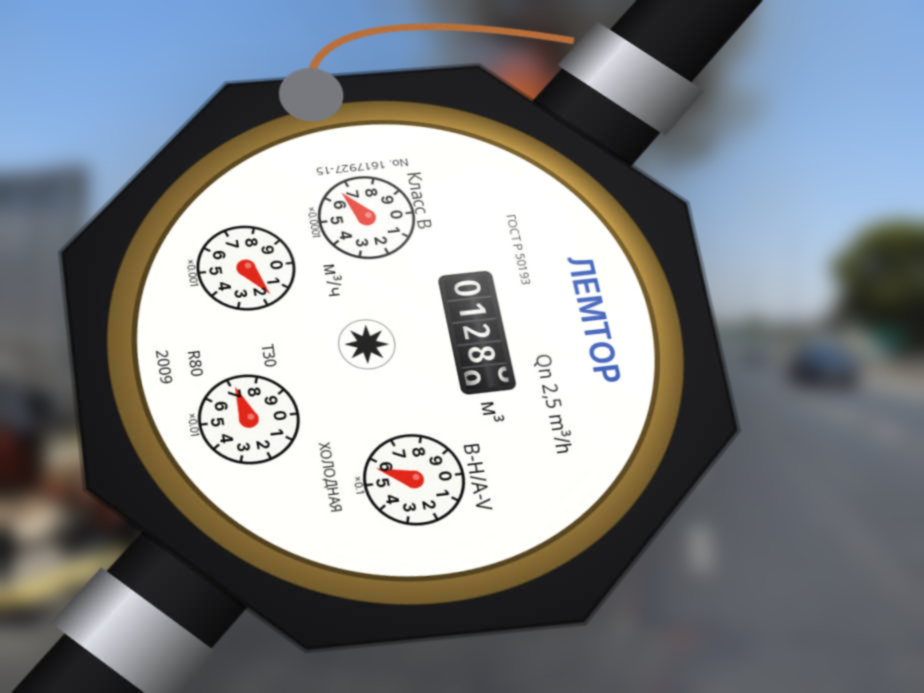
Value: {"value": 1288.5716, "unit": "m³"}
